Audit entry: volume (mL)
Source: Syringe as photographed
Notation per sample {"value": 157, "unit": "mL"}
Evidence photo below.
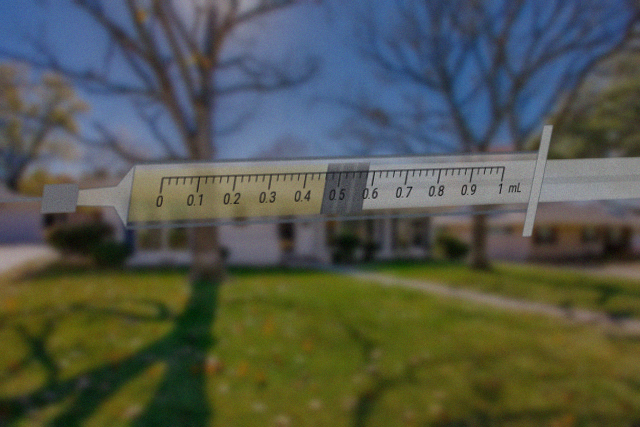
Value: {"value": 0.46, "unit": "mL"}
